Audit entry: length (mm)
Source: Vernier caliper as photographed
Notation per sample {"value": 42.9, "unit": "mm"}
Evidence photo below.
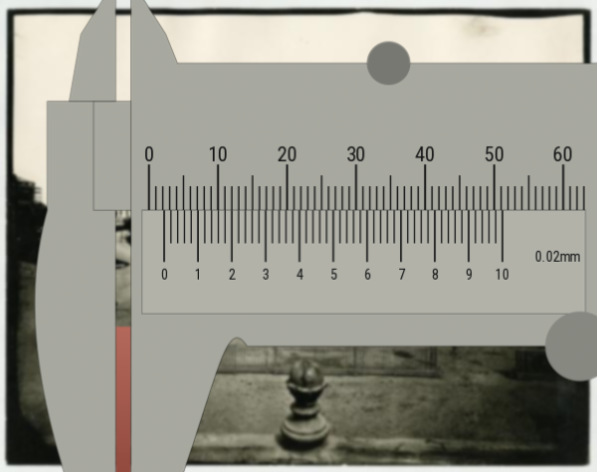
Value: {"value": 2.2, "unit": "mm"}
